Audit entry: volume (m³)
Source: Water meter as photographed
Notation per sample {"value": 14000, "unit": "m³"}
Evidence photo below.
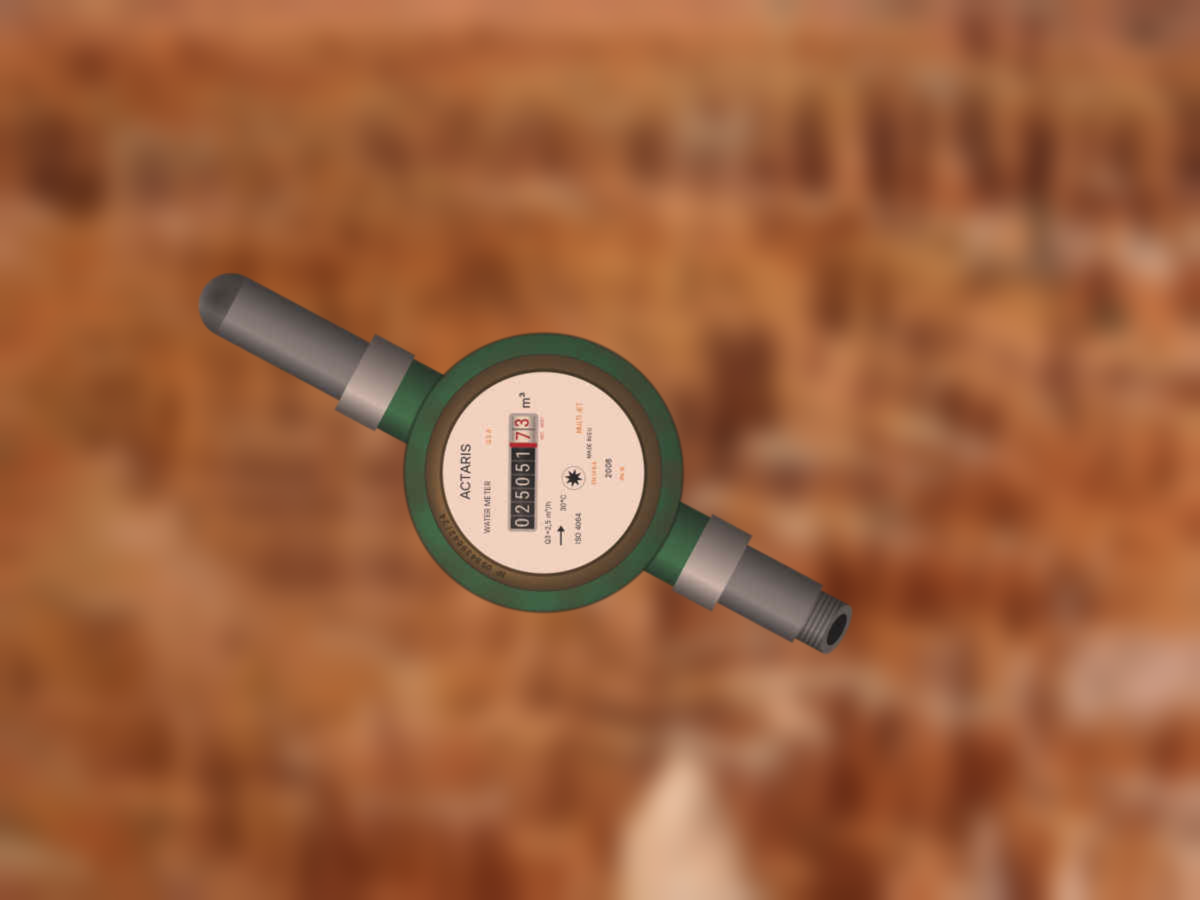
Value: {"value": 25051.73, "unit": "m³"}
